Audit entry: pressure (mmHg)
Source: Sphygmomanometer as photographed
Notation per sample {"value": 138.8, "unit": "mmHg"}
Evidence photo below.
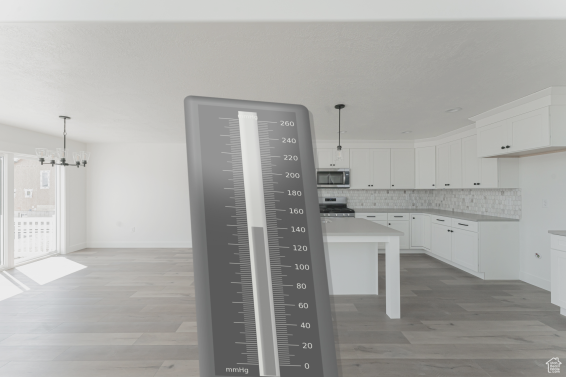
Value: {"value": 140, "unit": "mmHg"}
